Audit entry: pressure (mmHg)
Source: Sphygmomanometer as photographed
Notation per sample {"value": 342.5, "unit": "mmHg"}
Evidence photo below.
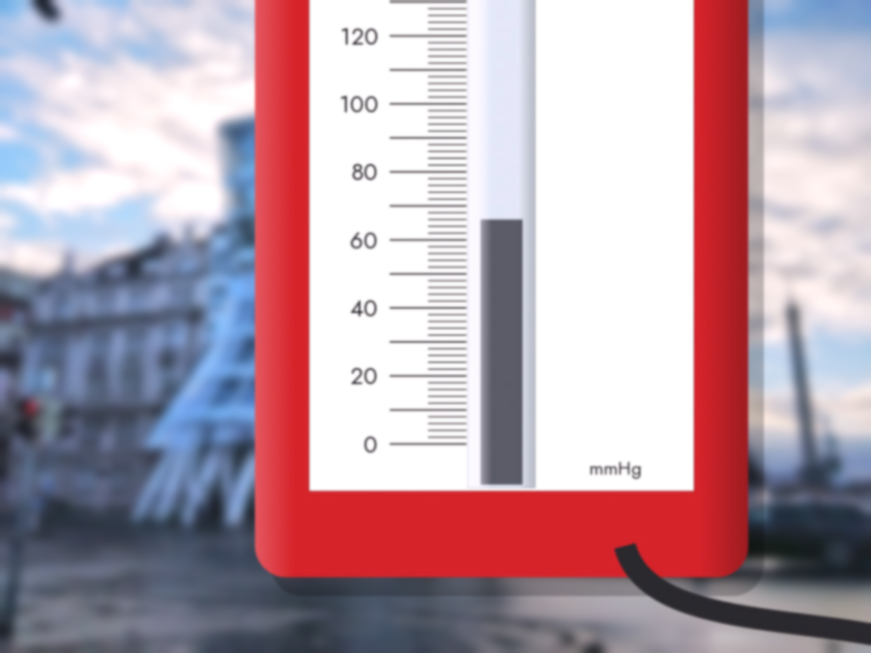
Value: {"value": 66, "unit": "mmHg"}
